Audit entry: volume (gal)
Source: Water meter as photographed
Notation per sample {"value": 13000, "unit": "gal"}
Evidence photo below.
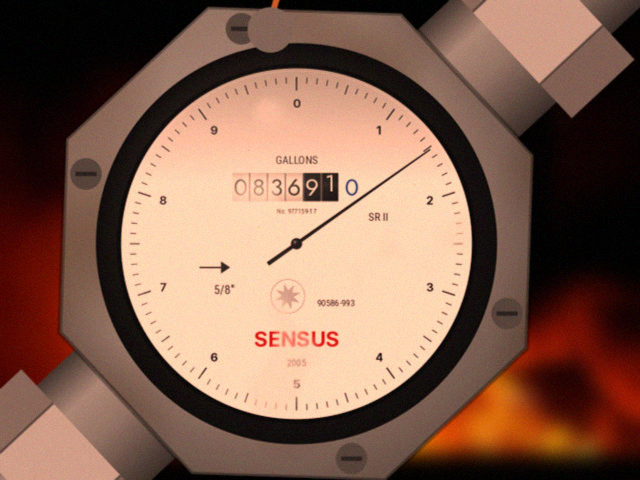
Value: {"value": 836911.5, "unit": "gal"}
